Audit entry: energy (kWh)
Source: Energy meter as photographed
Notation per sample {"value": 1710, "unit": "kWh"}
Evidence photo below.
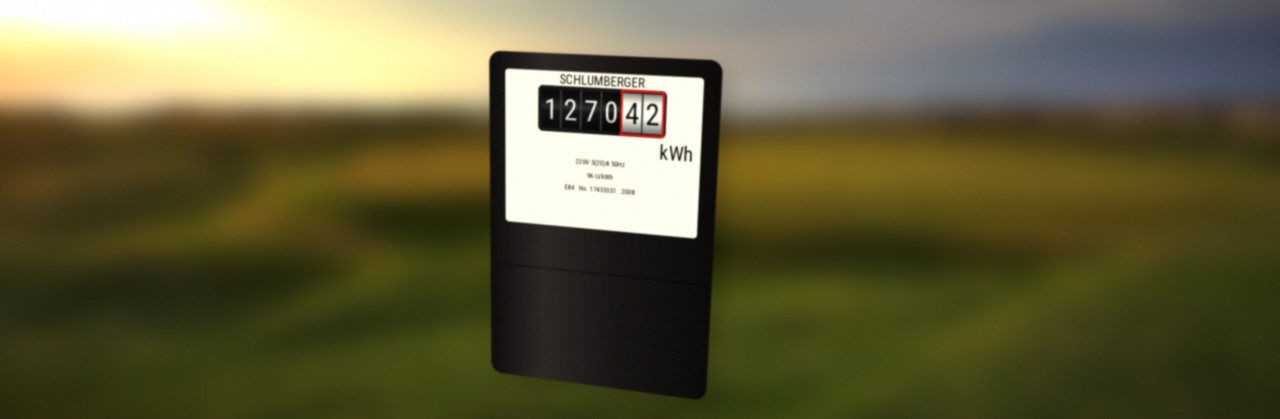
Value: {"value": 1270.42, "unit": "kWh"}
